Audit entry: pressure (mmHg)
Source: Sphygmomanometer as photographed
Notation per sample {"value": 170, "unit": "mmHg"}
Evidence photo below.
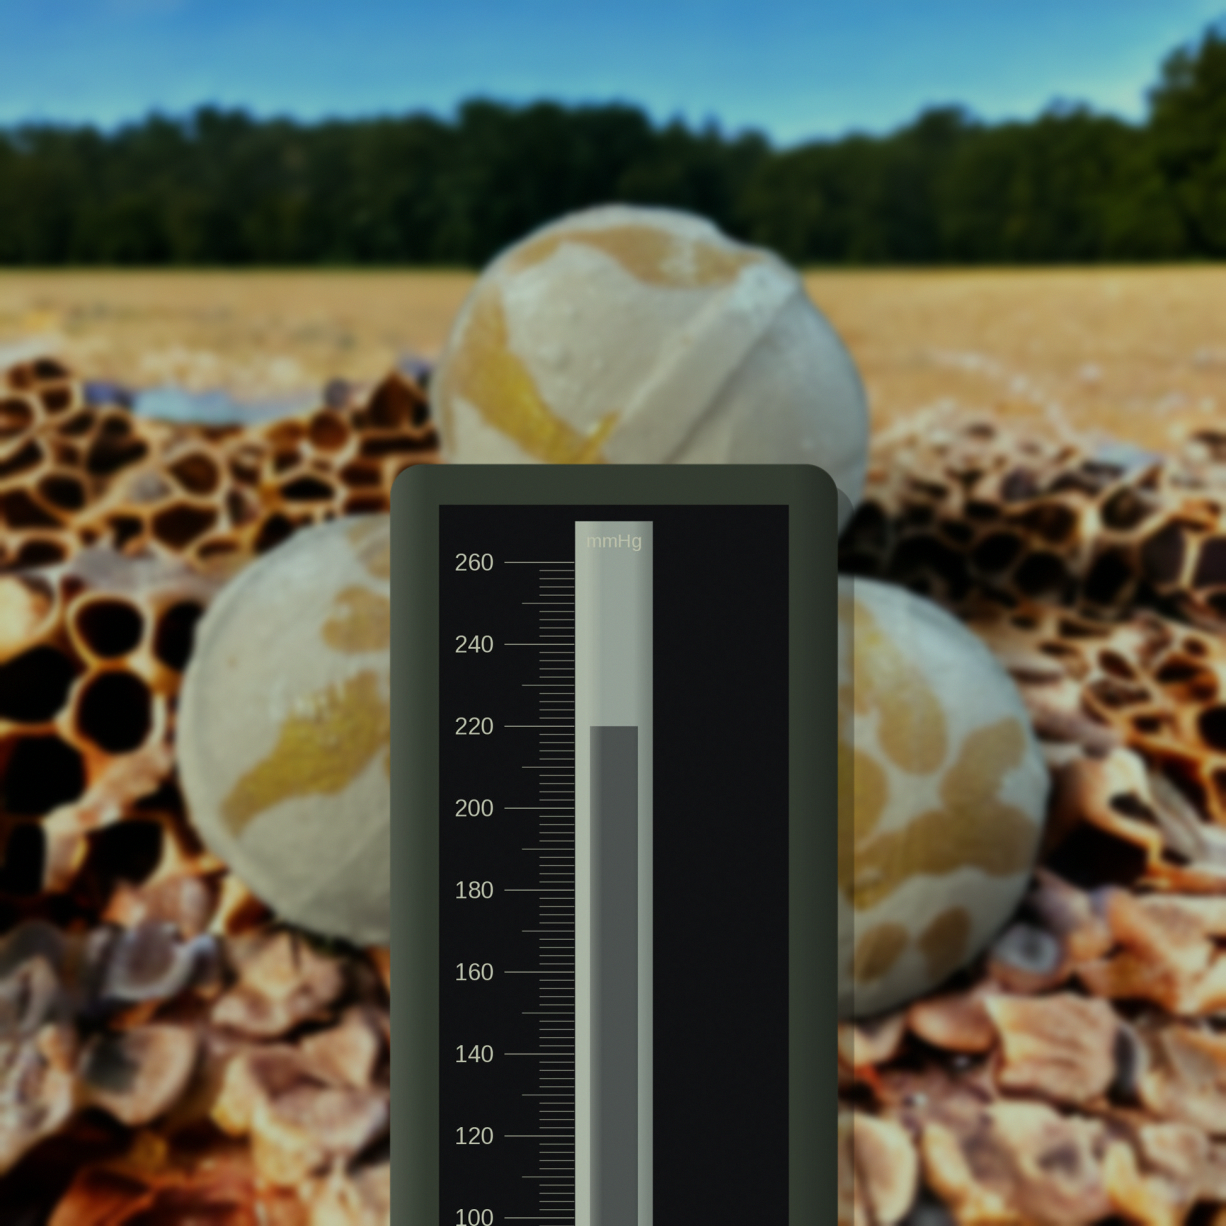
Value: {"value": 220, "unit": "mmHg"}
